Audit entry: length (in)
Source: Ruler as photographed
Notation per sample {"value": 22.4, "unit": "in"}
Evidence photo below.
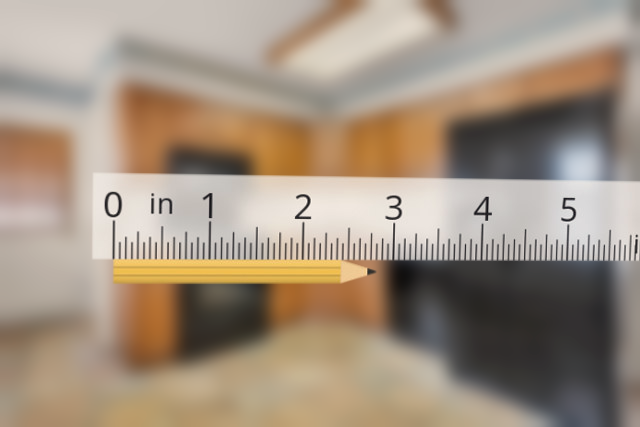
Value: {"value": 2.8125, "unit": "in"}
